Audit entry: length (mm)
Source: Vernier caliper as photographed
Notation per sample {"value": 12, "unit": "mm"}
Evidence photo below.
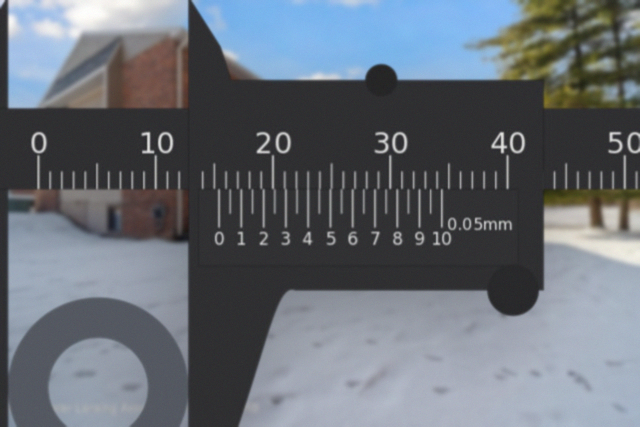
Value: {"value": 15.4, "unit": "mm"}
